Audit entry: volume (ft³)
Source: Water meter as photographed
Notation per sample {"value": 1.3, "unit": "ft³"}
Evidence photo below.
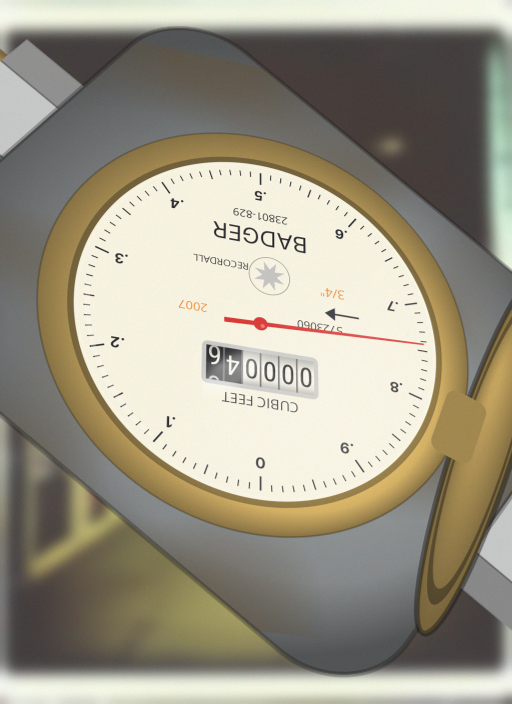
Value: {"value": 45.74, "unit": "ft³"}
